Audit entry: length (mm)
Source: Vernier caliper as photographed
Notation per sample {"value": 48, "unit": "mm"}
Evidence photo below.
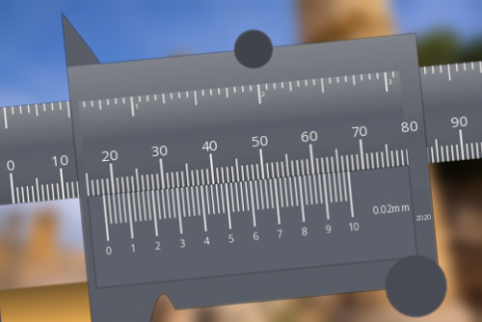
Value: {"value": 18.0, "unit": "mm"}
